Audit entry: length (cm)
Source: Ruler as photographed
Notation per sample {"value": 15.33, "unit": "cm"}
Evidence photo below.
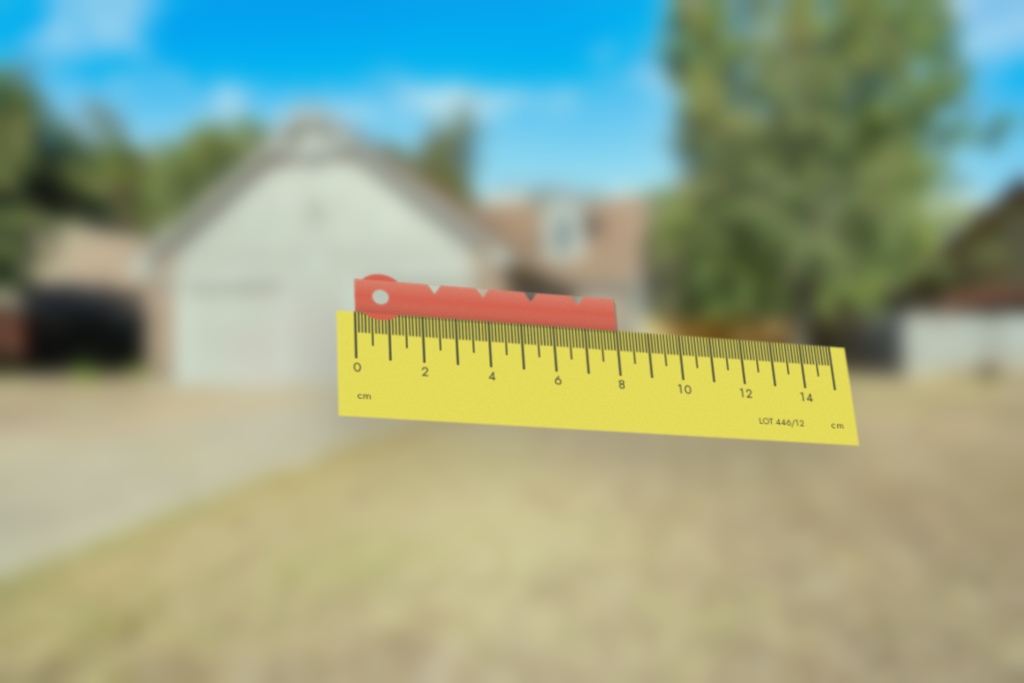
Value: {"value": 8, "unit": "cm"}
